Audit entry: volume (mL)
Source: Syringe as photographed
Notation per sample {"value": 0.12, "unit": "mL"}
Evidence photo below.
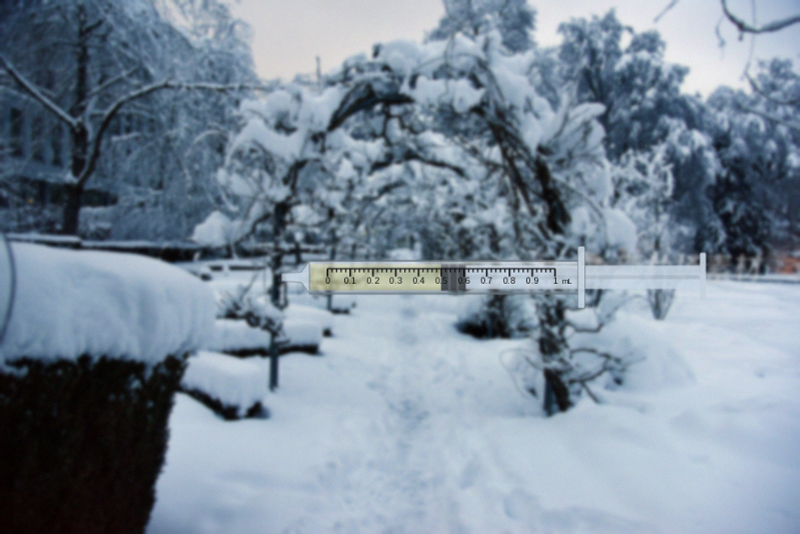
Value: {"value": 0.5, "unit": "mL"}
